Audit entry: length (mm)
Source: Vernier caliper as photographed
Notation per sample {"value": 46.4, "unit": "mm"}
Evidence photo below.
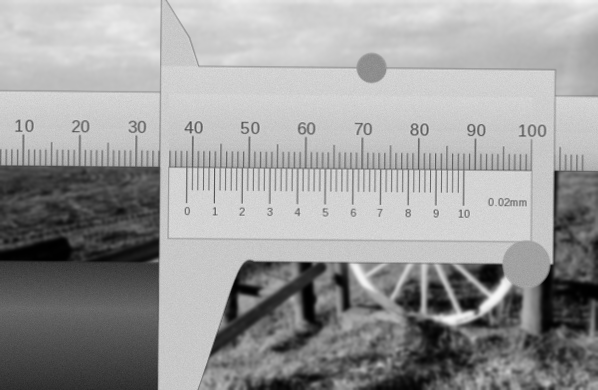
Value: {"value": 39.0, "unit": "mm"}
